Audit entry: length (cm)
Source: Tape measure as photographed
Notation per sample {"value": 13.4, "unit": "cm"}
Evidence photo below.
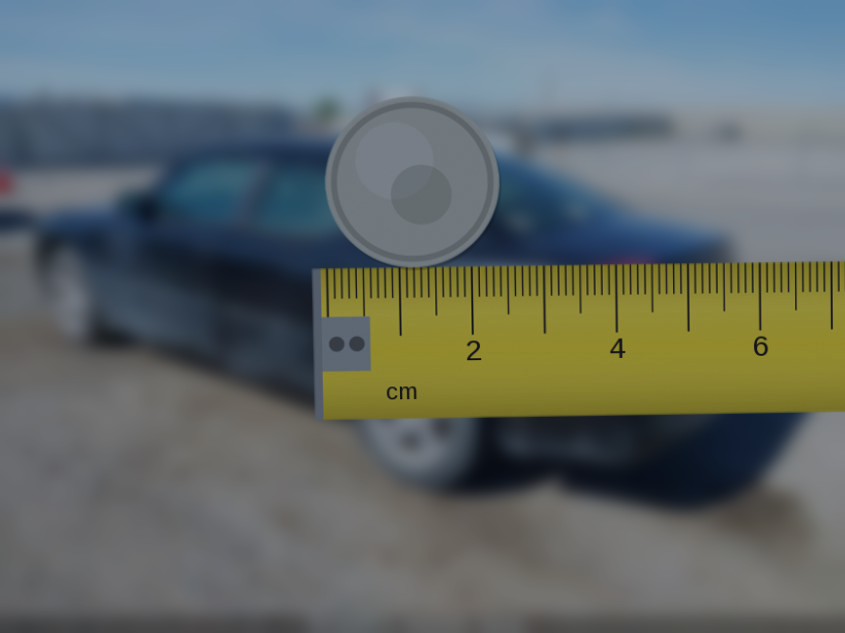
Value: {"value": 2.4, "unit": "cm"}
